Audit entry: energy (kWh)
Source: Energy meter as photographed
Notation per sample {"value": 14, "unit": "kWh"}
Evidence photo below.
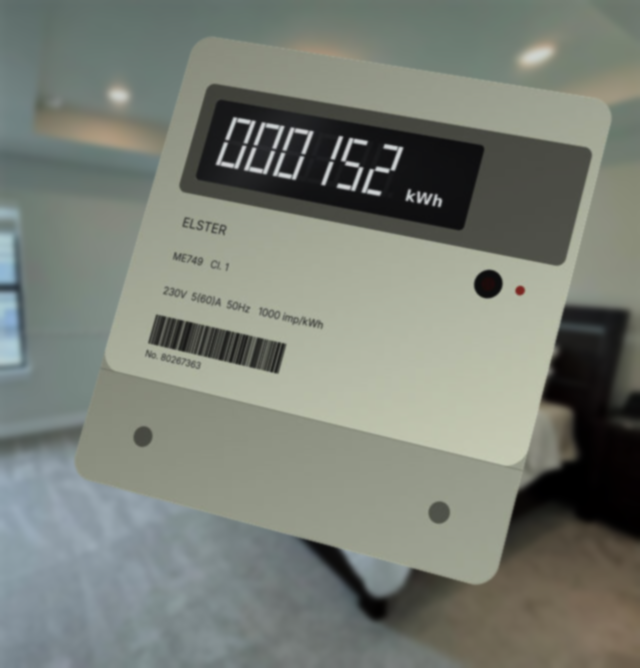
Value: {"value": 152, "unit": "kWh"}
